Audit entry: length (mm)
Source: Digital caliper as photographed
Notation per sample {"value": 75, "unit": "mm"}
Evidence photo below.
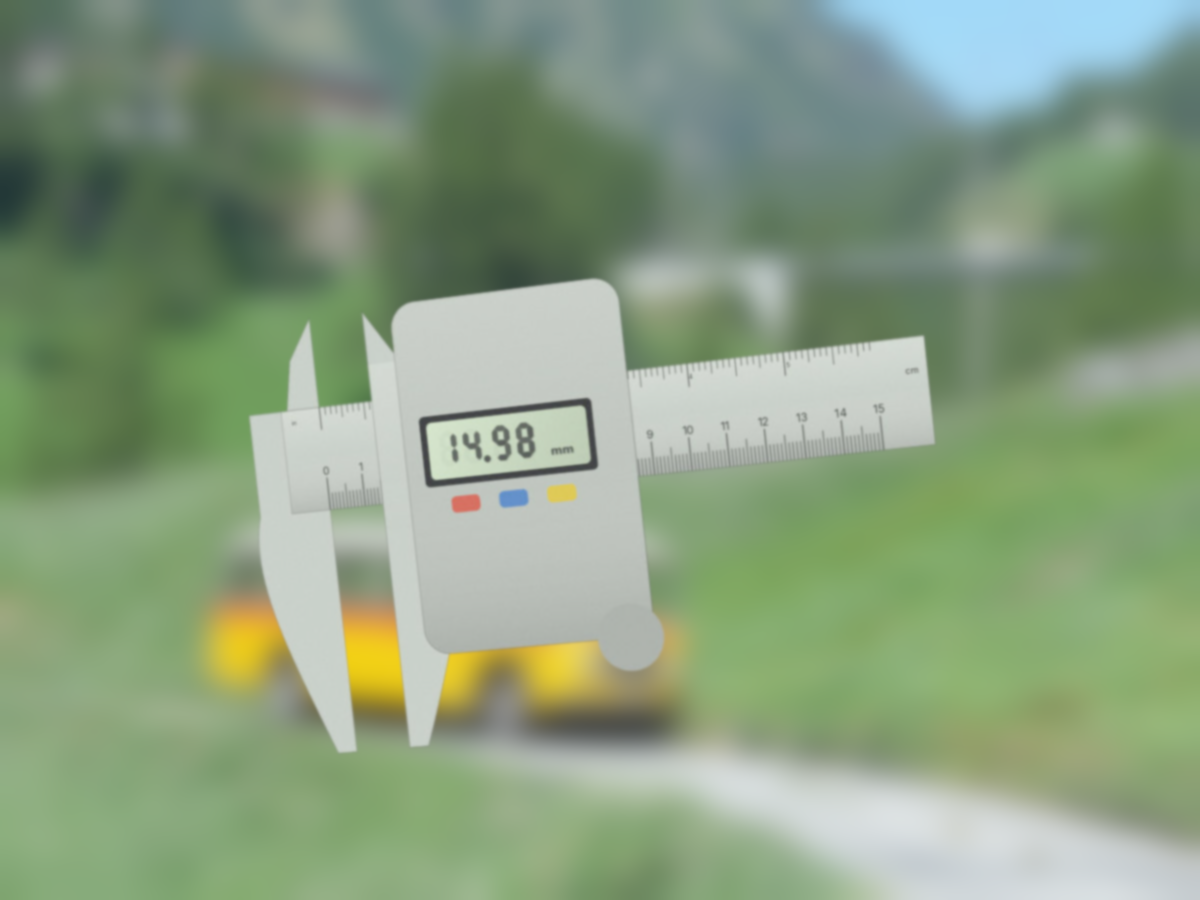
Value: {"value": 14.98, "unit": "mm"}
